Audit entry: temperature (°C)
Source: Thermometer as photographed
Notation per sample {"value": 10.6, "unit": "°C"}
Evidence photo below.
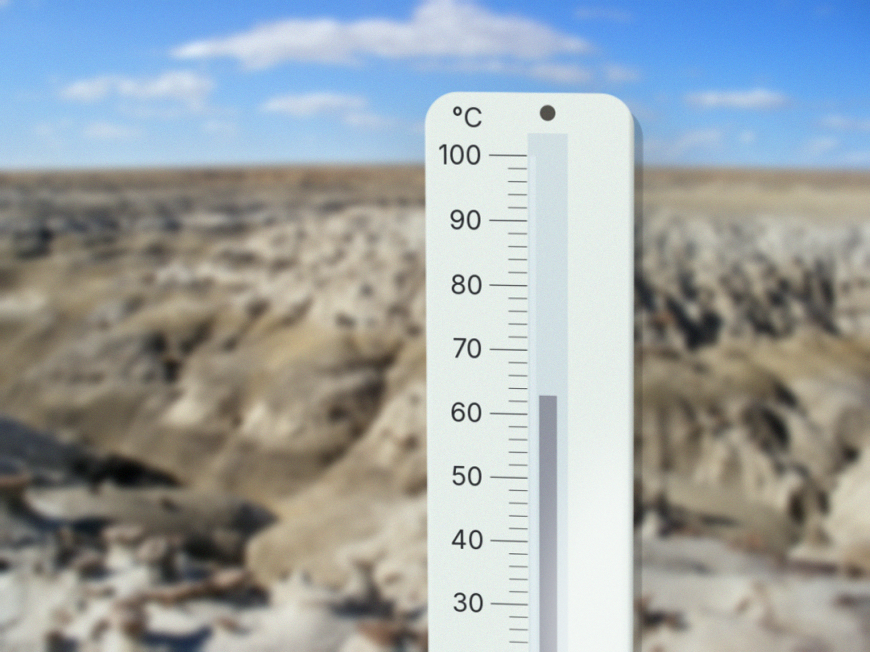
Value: {"value": 63, "unit": "°C"}
